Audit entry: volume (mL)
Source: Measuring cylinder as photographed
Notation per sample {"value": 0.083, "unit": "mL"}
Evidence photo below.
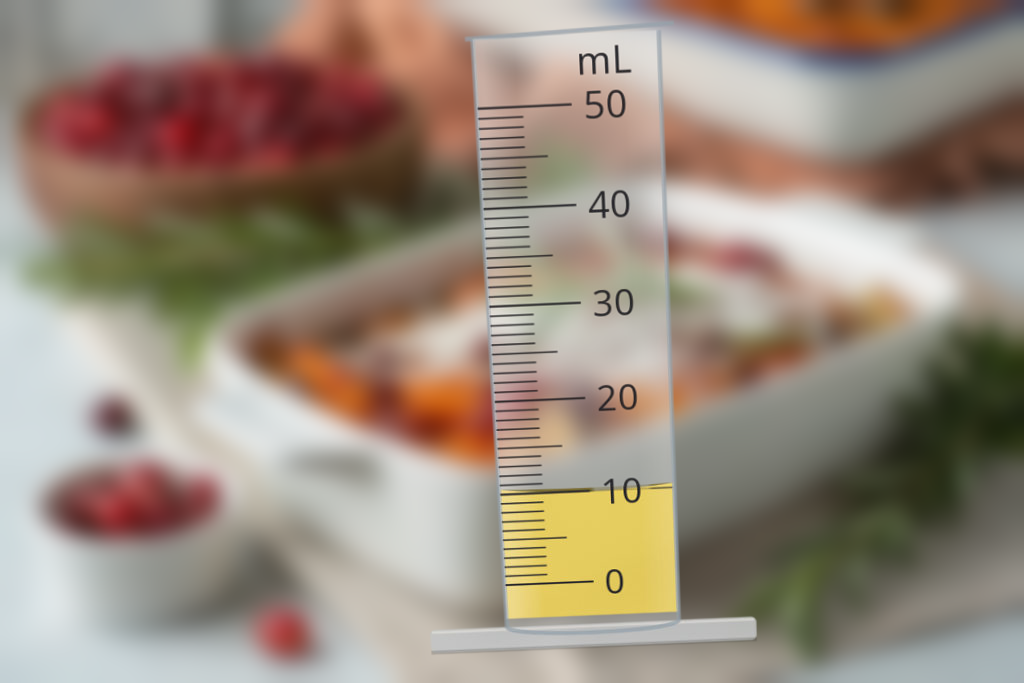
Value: {"value": 10, "unit": "mL"}
